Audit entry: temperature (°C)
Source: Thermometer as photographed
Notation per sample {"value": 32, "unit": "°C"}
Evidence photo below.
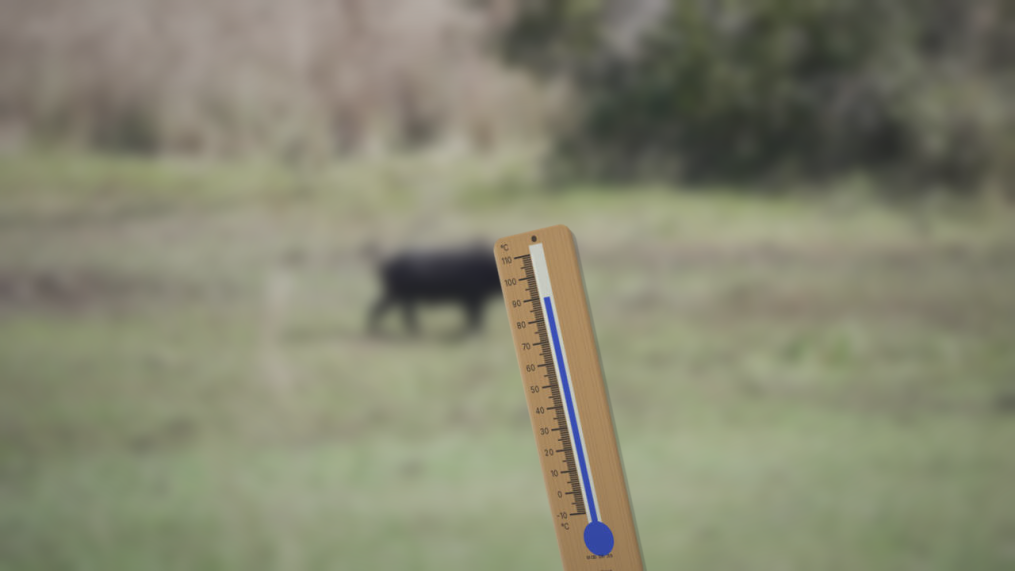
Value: {"value": 90, "unit": "°C"}
